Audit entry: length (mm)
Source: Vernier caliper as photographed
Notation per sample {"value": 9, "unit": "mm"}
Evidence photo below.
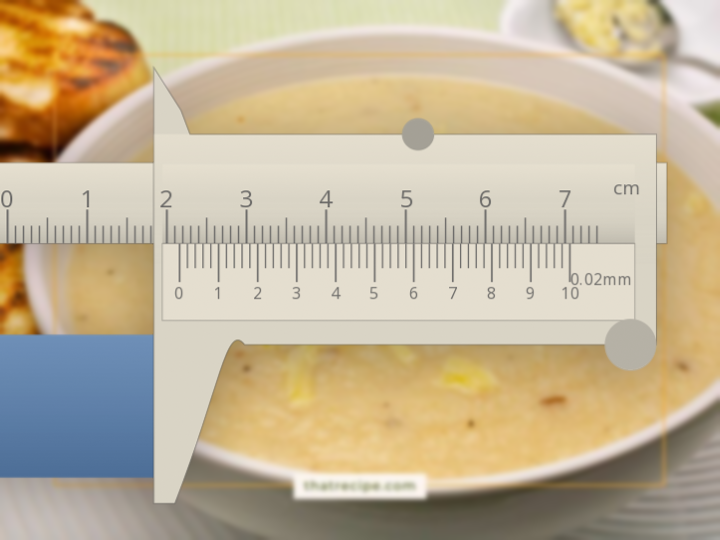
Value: {"value": 21.6, "unit": "mm"}
